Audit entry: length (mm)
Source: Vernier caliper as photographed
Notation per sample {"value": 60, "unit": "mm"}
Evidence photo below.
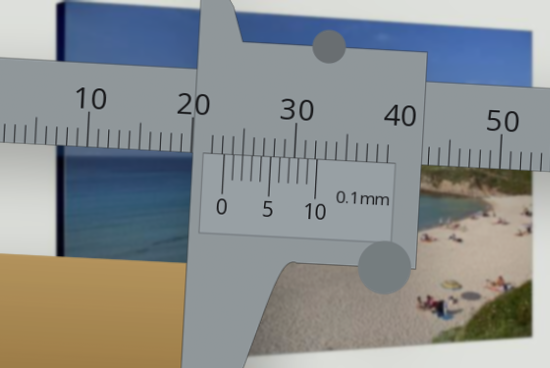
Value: {"value": 23.2, "unit": "mm"}
